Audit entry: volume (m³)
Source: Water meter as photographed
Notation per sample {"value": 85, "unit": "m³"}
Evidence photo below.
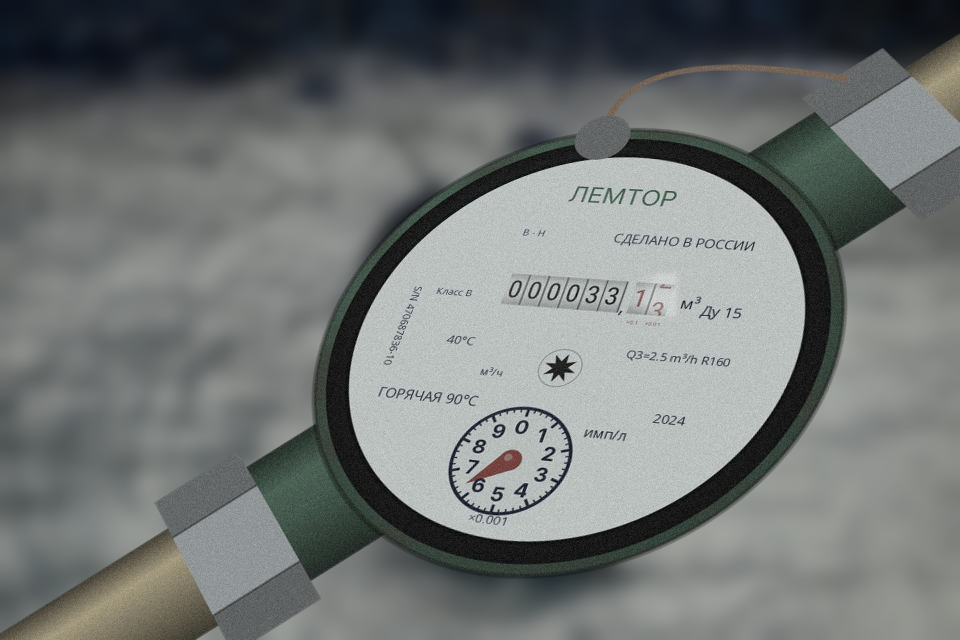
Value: {"value": 33.126, "unit": "m³"}
